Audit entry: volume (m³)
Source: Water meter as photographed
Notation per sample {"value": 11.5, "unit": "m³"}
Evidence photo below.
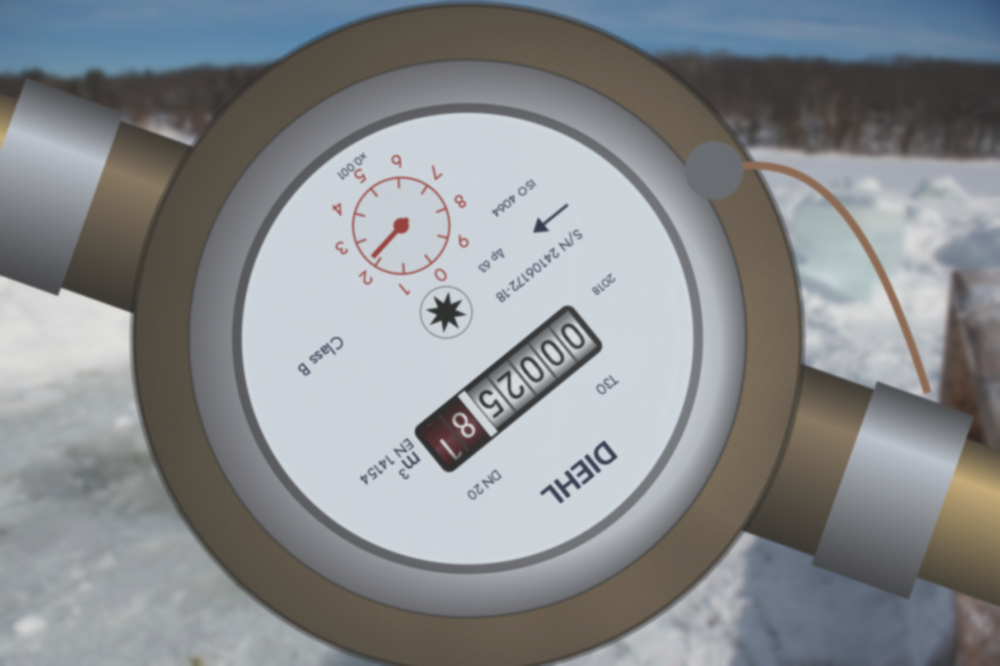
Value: {"value": 25.812, "unit": "m³"}
